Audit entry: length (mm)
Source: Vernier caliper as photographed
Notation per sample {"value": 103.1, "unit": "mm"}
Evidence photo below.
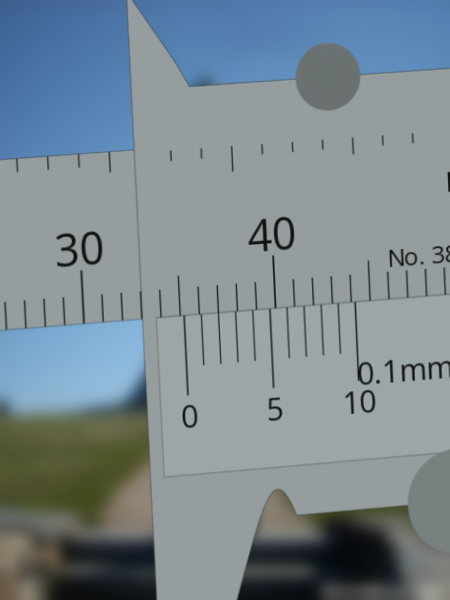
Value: {"value": 35.2, "unit": "mm"}
